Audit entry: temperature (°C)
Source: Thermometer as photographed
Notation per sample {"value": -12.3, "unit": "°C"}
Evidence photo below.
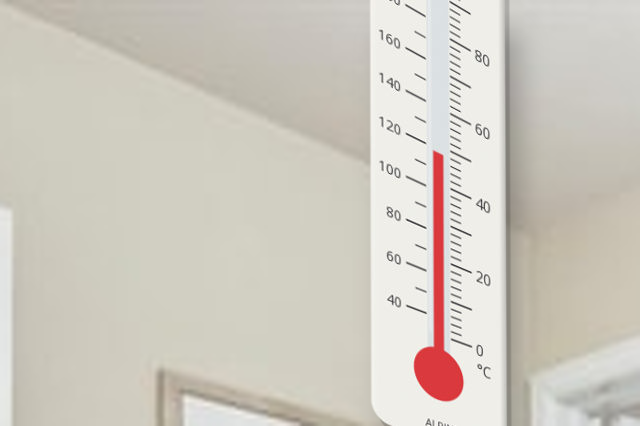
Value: {"value": 48, "unit": "°C"}
